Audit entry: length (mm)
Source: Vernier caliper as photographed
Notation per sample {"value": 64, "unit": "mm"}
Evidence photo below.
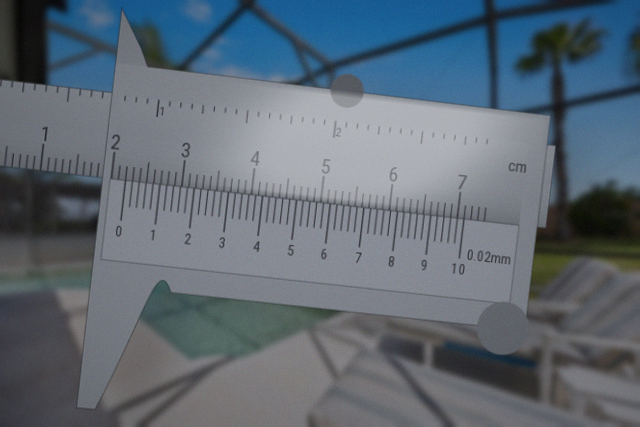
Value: {"value": 22.0, "unit": "mm"}
